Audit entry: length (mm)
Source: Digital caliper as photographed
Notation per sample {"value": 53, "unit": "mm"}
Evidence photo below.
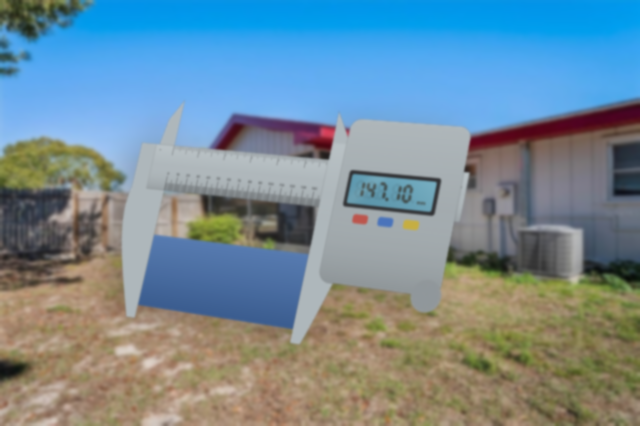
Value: {"value": 147.10, "unit": "mm"}
